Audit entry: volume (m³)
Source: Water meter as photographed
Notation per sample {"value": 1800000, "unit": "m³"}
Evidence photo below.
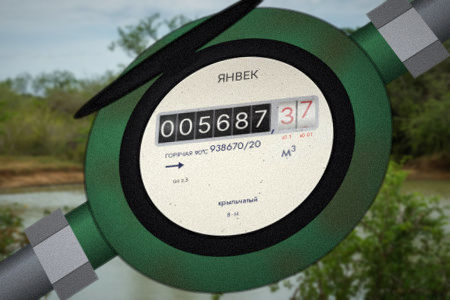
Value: {"value": 5687.37, "unit": "m³"}
